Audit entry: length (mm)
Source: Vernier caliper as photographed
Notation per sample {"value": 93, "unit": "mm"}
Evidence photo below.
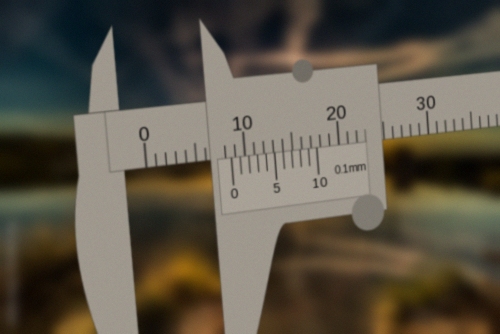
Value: {"value": 8.6, "unit": "mm"}
